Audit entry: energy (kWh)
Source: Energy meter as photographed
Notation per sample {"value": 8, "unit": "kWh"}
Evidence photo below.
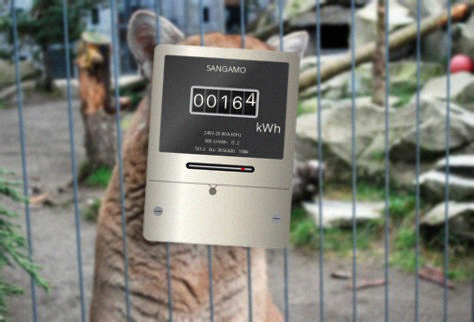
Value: {"value": 164, "unit": "kWh"}
